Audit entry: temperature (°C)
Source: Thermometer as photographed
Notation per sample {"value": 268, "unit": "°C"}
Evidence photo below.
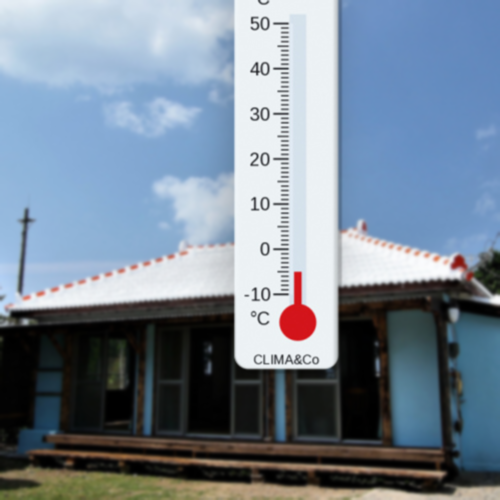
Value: {"value": -5, "unit": "°C"}
